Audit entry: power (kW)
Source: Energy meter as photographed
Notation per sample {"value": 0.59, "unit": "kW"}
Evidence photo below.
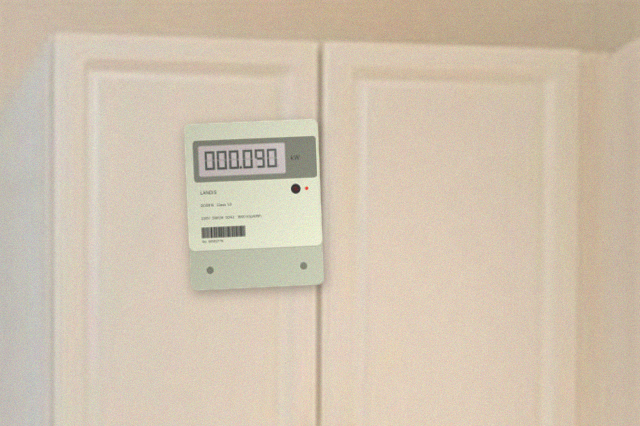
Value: {"value": 0.090, "unit": "kW"}
